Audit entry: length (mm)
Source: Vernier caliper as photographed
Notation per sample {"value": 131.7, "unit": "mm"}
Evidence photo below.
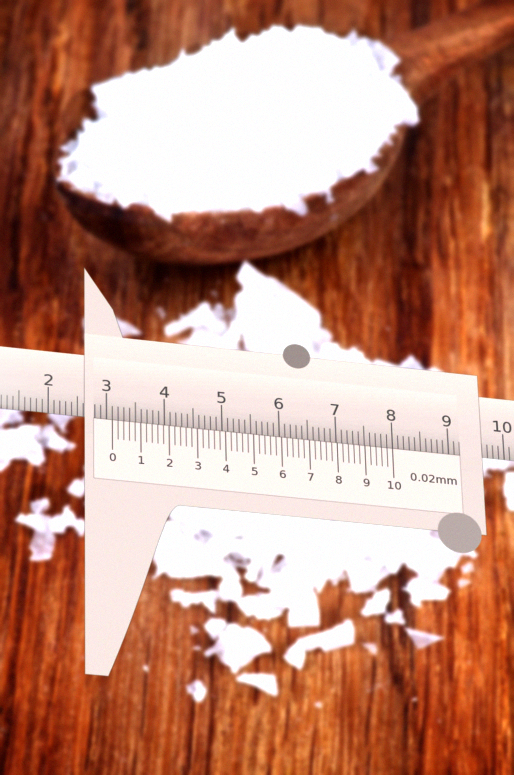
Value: {"value": 31.0, "unit": "mm"}
